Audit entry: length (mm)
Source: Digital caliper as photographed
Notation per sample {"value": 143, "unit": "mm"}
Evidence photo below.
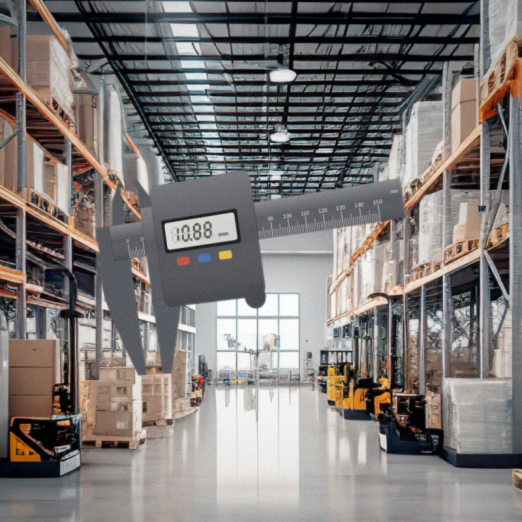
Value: {"value": 10.88, "unit": "mm"}
